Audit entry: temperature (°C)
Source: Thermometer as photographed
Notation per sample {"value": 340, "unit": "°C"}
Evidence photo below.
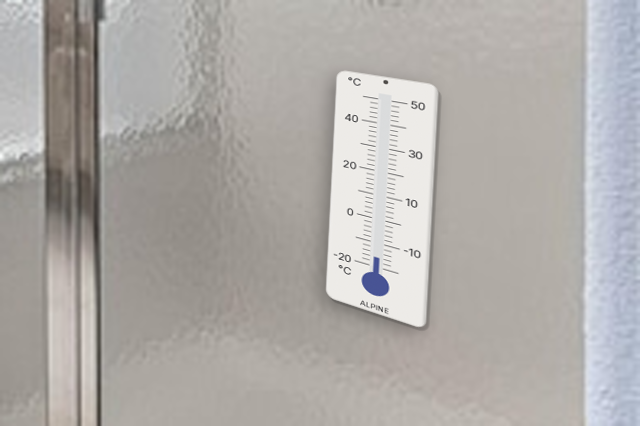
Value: {"value": -16, "unit": "°C"}
